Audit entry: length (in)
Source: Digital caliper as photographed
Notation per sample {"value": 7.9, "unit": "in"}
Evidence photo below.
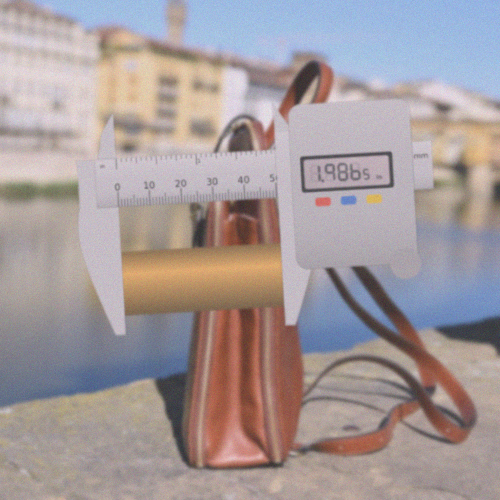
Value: {"value": 1.9865, "unit": "in"}
